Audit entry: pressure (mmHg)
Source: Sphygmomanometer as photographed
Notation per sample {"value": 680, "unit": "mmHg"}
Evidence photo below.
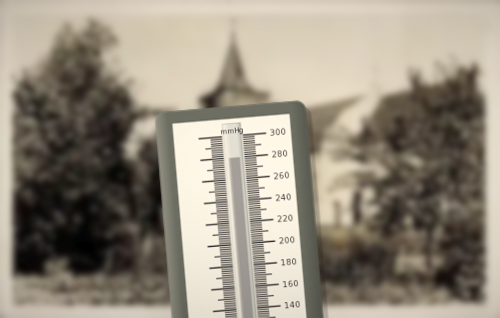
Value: {"value": 280, "unit": "mmHg"}
